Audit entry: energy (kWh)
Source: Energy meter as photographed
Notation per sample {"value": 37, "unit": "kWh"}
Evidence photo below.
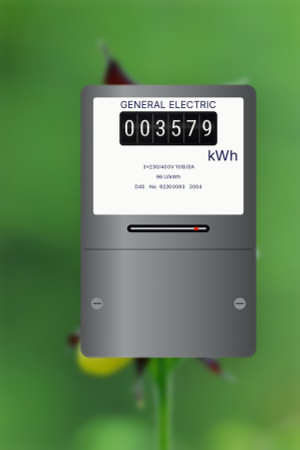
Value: {"value": 3579, "unit": "kWh"}
